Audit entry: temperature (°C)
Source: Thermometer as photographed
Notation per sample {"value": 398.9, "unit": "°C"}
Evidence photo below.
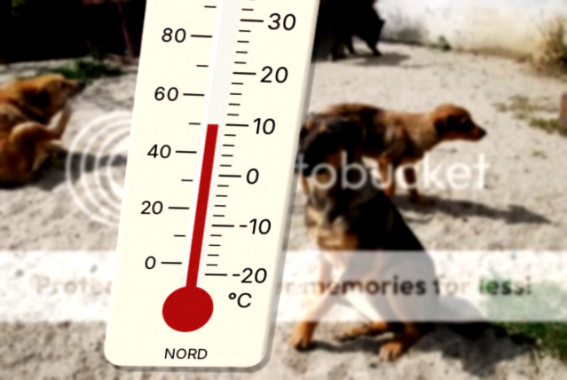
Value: {"value": 10, "unit": "°C"}
